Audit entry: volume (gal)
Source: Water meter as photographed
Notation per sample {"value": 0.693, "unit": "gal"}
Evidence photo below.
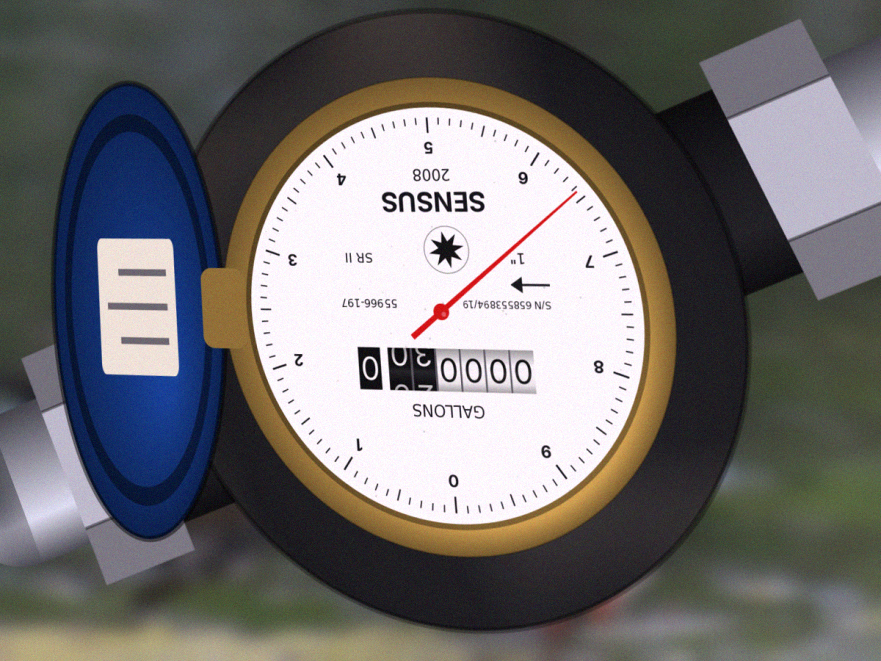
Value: {"value": 296.4, "unit": "gal"}
